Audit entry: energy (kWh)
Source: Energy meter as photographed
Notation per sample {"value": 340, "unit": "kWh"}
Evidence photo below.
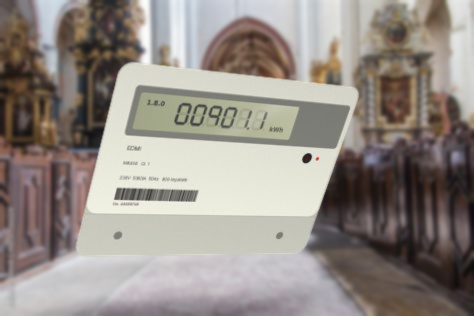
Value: {"value": 901.1, "unit": "kWh"}
